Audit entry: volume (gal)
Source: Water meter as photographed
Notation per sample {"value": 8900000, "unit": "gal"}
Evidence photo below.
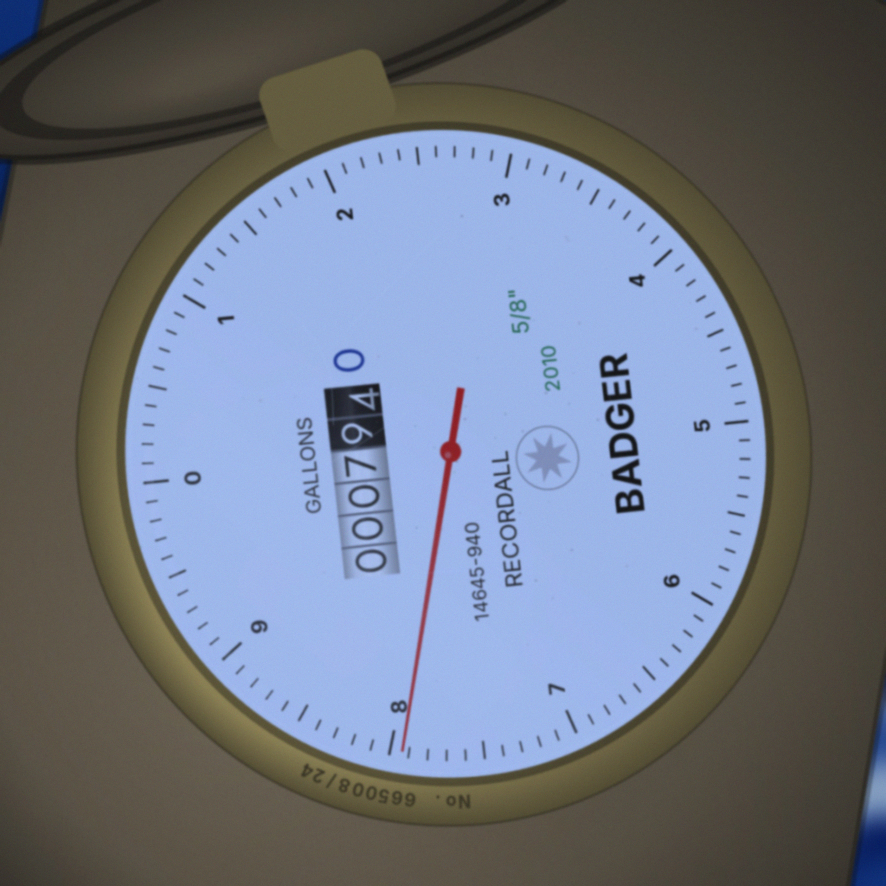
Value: {"value": 7937.9, "unit": "gal"}
